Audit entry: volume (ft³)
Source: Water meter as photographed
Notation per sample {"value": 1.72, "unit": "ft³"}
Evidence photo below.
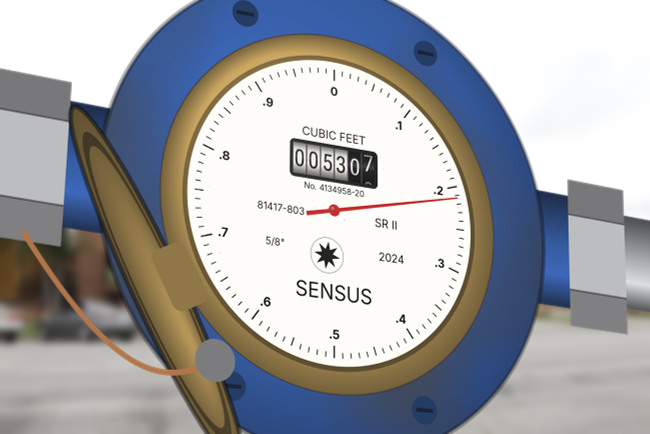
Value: {"value": 5307.21, "unit": "ft³"}
